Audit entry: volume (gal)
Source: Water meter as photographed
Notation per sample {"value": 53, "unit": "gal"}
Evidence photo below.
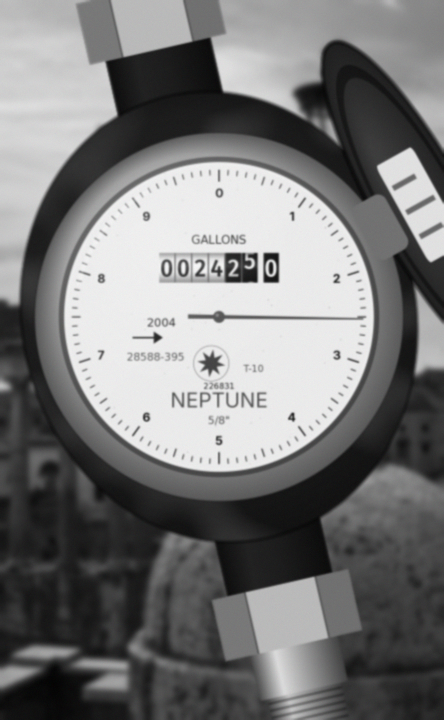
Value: {"value": 24252.5, "unit": "gal"}
